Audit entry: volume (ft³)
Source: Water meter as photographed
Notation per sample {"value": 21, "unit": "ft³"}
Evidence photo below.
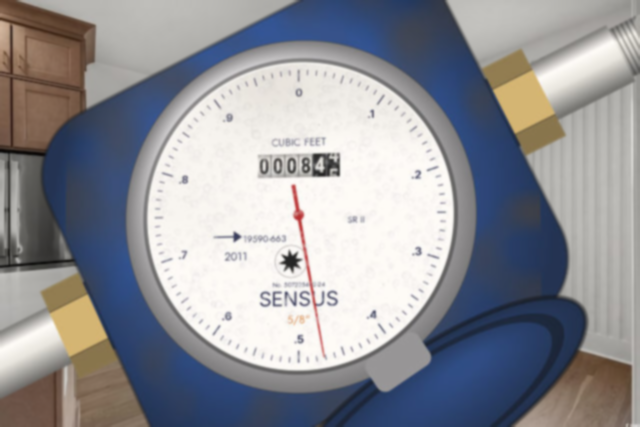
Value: {"value": 844.47, "unit": "ft³"}
